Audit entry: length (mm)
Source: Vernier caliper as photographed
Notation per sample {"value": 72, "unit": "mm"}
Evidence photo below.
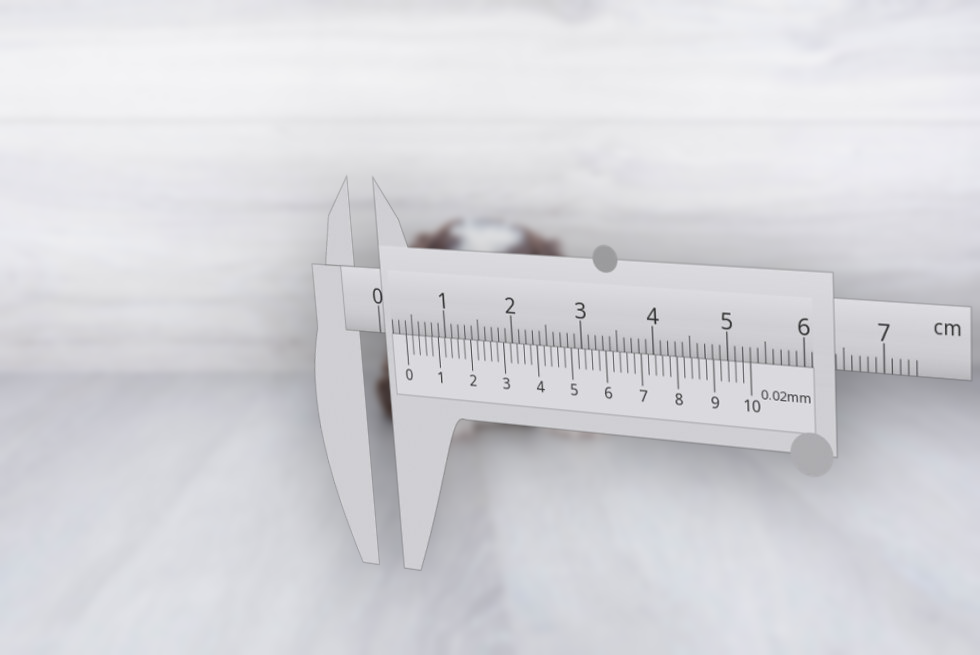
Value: {"value": 4.0, "unit": "mm"}
